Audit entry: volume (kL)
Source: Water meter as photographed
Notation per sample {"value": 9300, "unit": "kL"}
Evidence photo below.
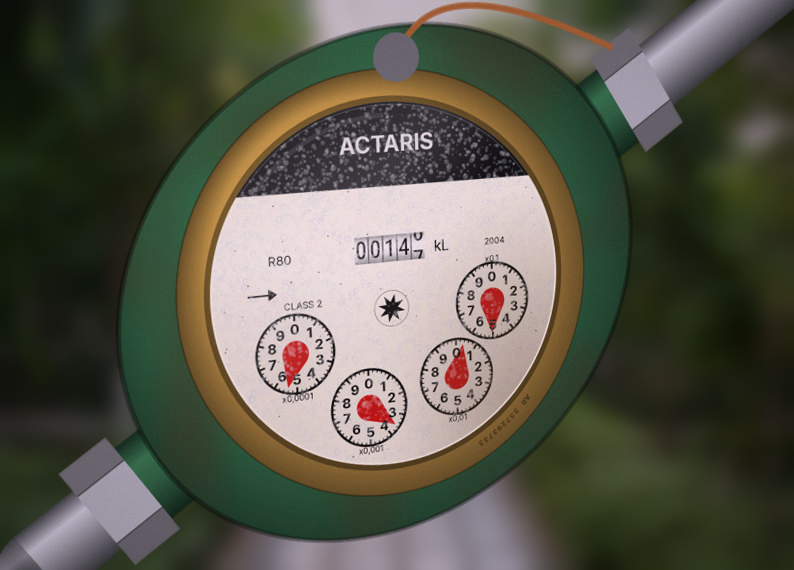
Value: {"value": 146.5035, "unit": "kL"}
